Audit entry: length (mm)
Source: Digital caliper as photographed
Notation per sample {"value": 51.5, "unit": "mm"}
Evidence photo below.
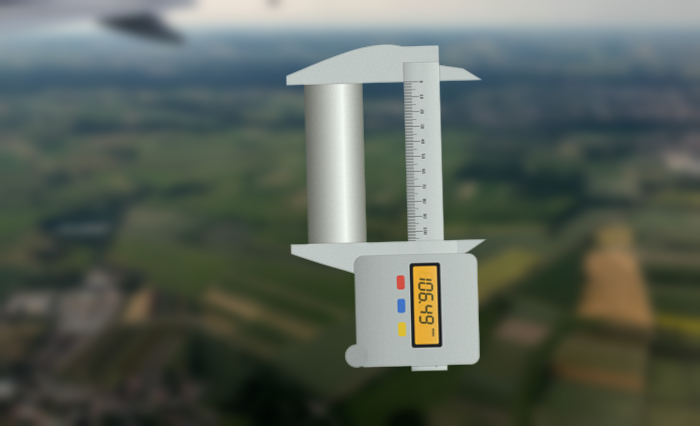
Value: {"value": 106.49, "unit": "mm"}
